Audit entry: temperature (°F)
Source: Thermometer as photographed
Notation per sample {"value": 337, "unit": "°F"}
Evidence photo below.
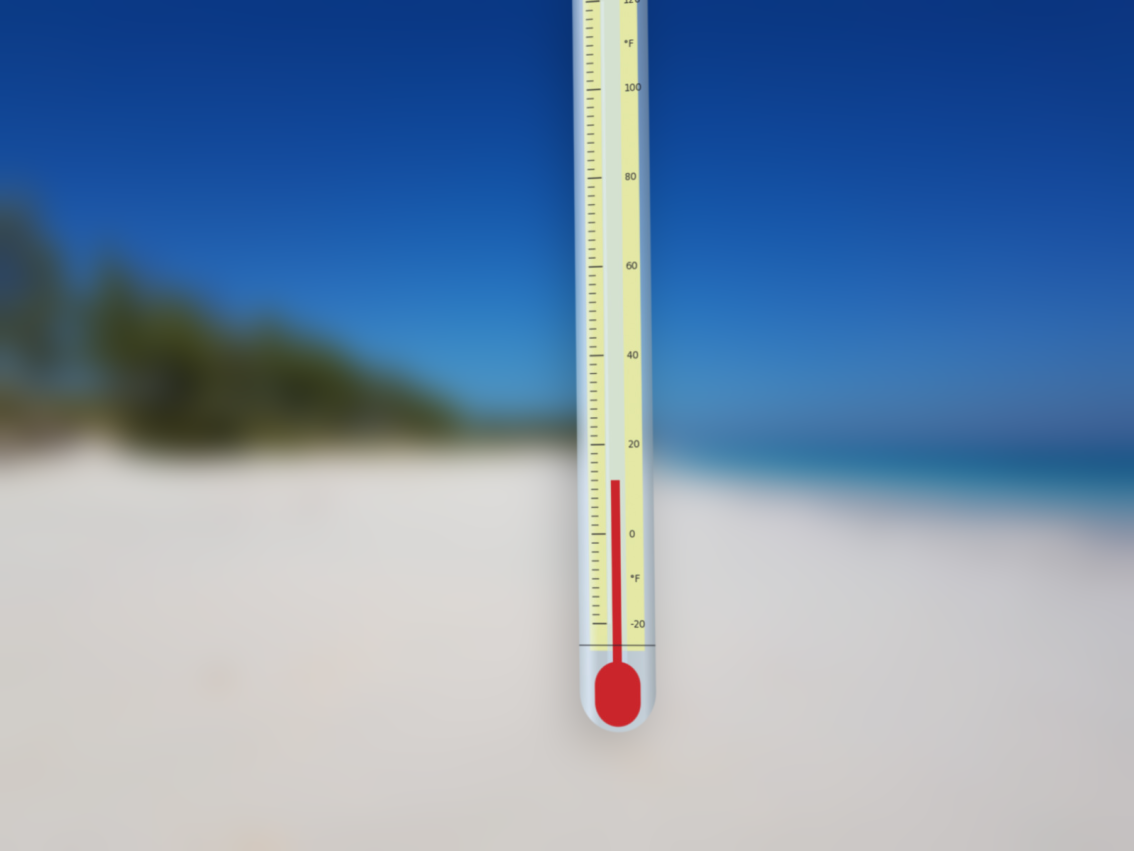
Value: {"value": 12, "unit": "°F"}
